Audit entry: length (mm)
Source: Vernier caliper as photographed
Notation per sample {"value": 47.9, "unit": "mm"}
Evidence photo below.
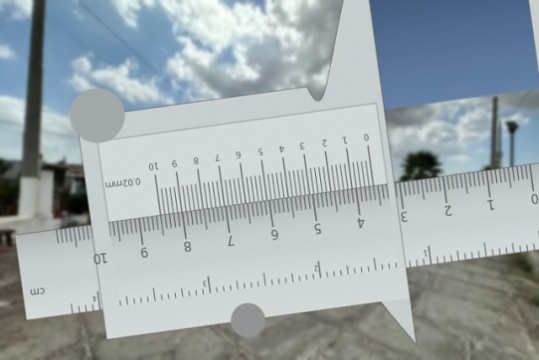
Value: {"value": 36.0, "unit": "mm"}
